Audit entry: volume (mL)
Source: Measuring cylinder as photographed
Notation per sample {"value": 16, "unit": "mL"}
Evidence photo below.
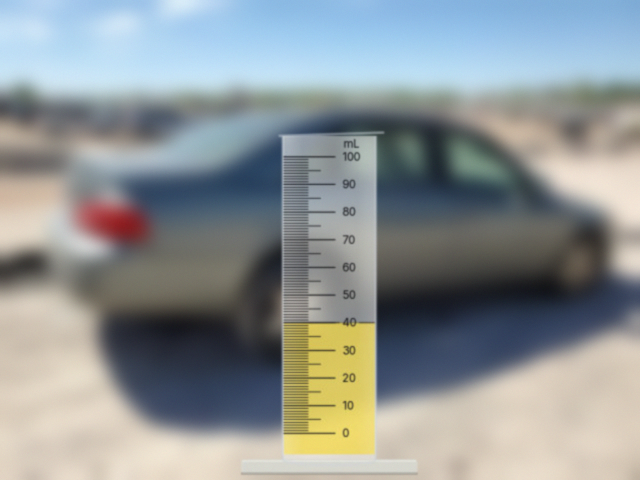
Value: {"value": 40, "unit": "mL"}
